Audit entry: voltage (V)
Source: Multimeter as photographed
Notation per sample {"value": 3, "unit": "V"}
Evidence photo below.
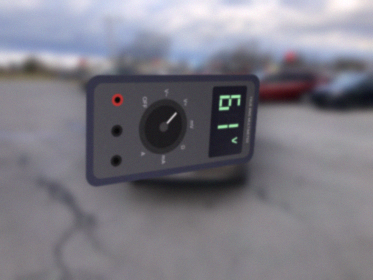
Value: {"value": 61, "unit": "V"}
